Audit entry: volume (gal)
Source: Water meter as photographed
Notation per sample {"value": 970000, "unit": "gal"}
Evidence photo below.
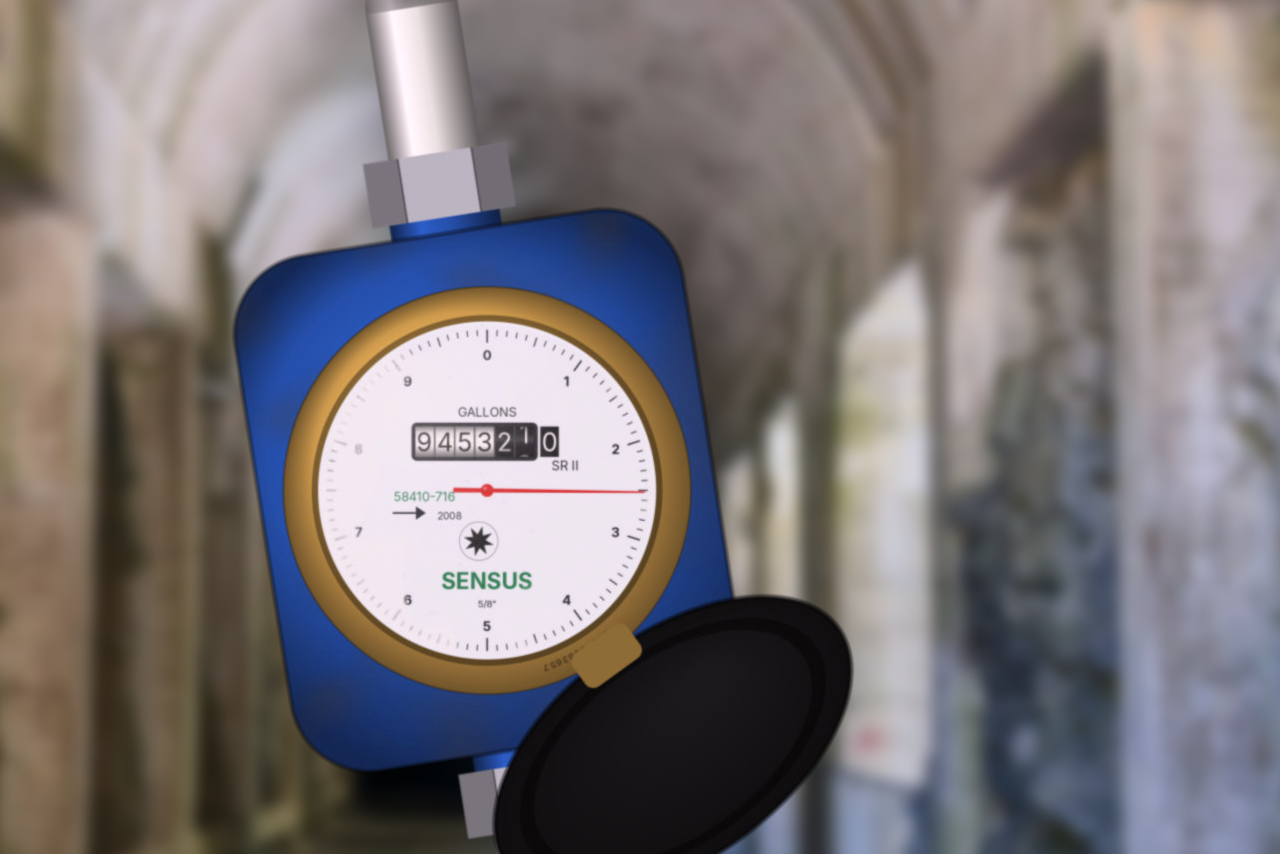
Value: {"value": 9453212.5, "unit": "gal"}
